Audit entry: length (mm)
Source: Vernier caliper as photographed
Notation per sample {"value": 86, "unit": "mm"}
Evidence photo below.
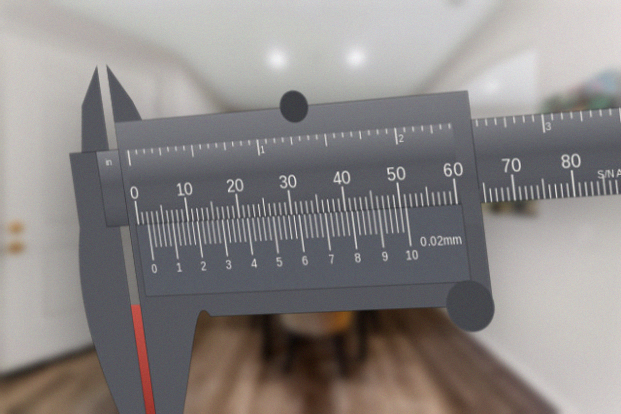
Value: {"value": 2.0, "unit": "mm"}
